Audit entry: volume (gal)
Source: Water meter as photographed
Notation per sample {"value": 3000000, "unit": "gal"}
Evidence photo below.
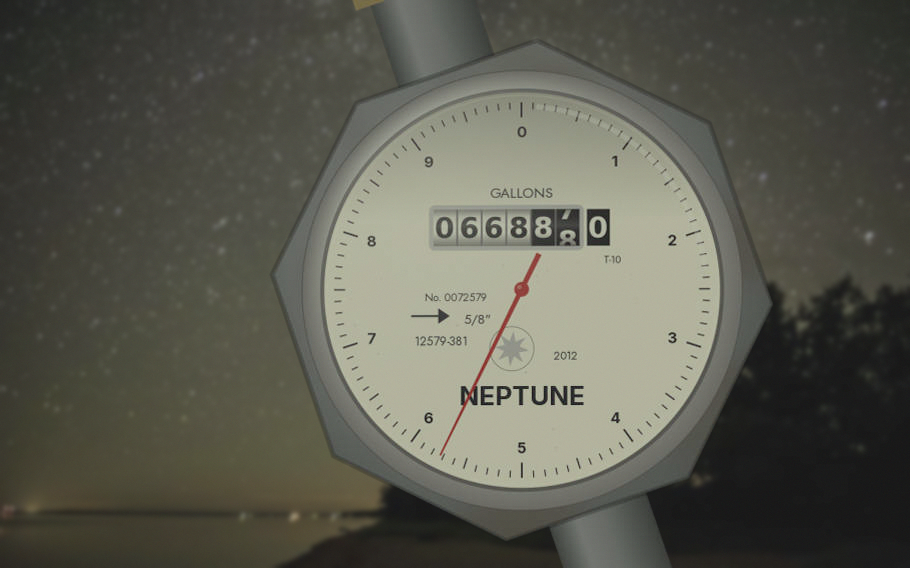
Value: {"value": 668875.7, "unit": "gal"}
